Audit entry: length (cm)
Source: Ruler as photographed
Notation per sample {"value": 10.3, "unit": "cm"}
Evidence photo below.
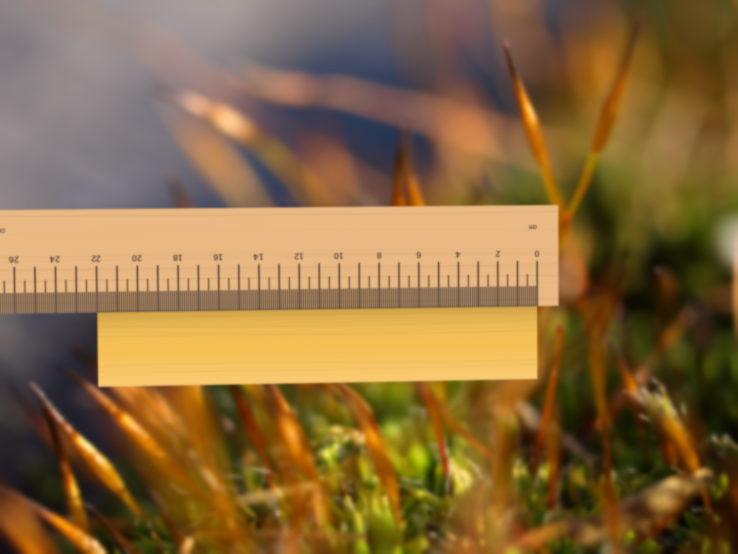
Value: {"value": 22, "unit": "cm"}
